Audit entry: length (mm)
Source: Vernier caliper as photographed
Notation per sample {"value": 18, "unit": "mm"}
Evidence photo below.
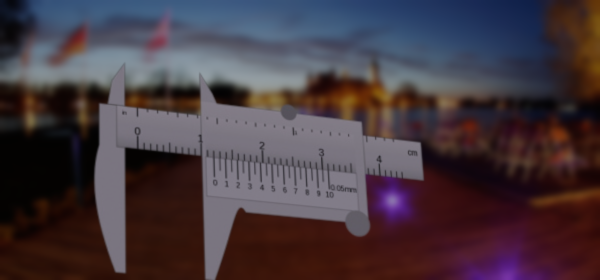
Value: {"value": 12.0, "unit": "mm"}
